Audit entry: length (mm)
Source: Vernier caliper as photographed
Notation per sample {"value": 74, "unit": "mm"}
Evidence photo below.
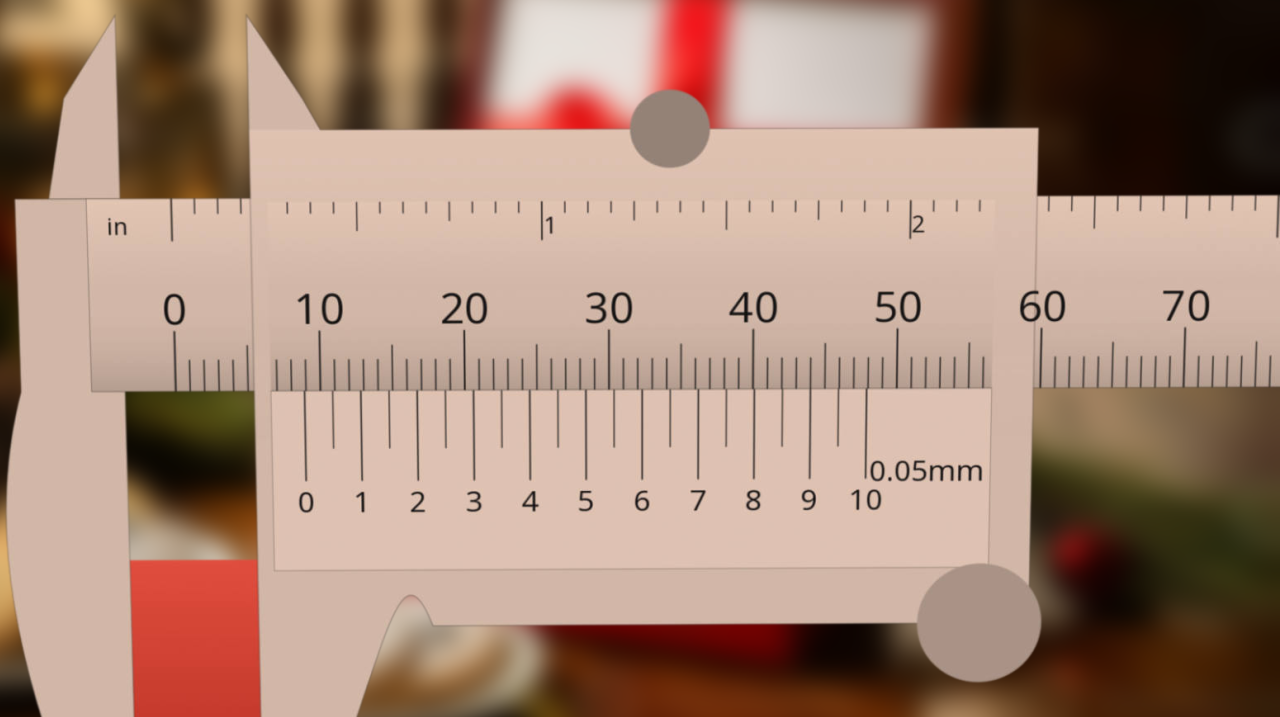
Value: {"value": 8.9, "unit": "mm"}
